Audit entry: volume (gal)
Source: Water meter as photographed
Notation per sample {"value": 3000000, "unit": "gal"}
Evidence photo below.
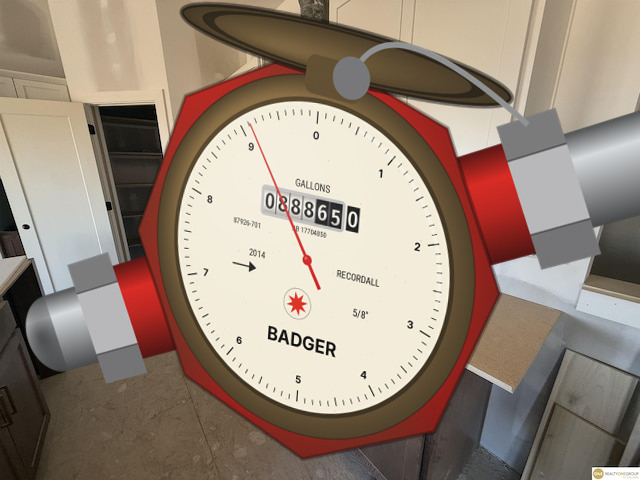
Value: {"value": 888649.1, "unit": "gal"}
